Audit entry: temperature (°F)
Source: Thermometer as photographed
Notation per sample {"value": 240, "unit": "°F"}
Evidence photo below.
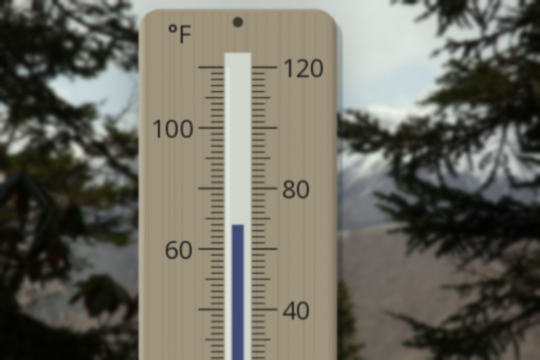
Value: {"value": 68, "unit": "°F"}
